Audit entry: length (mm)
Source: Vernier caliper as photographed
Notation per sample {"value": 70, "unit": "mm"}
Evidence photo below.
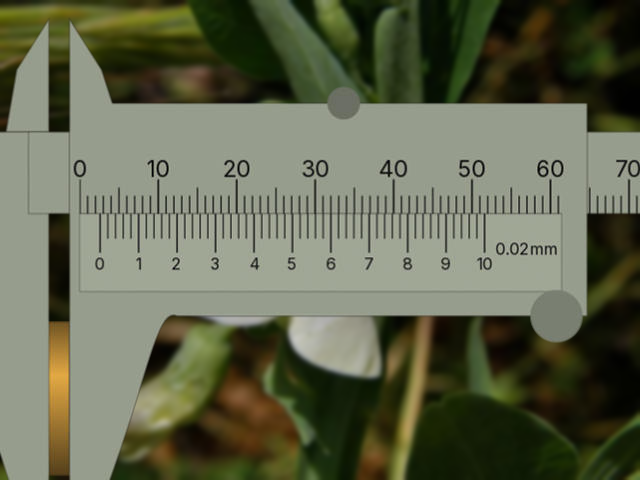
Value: {"value": 2.6, "unit": "mm"}
